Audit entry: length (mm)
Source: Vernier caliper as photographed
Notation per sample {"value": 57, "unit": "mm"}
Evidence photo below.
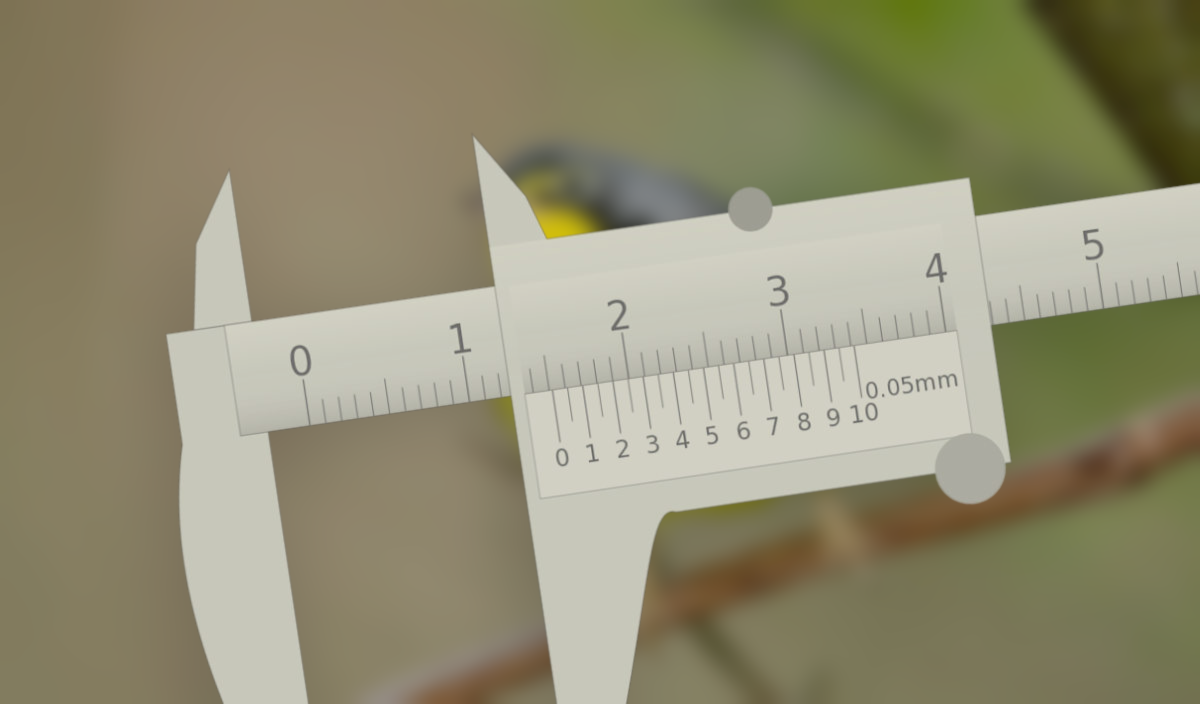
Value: {"value": 15.2, "unit": "mm"}
